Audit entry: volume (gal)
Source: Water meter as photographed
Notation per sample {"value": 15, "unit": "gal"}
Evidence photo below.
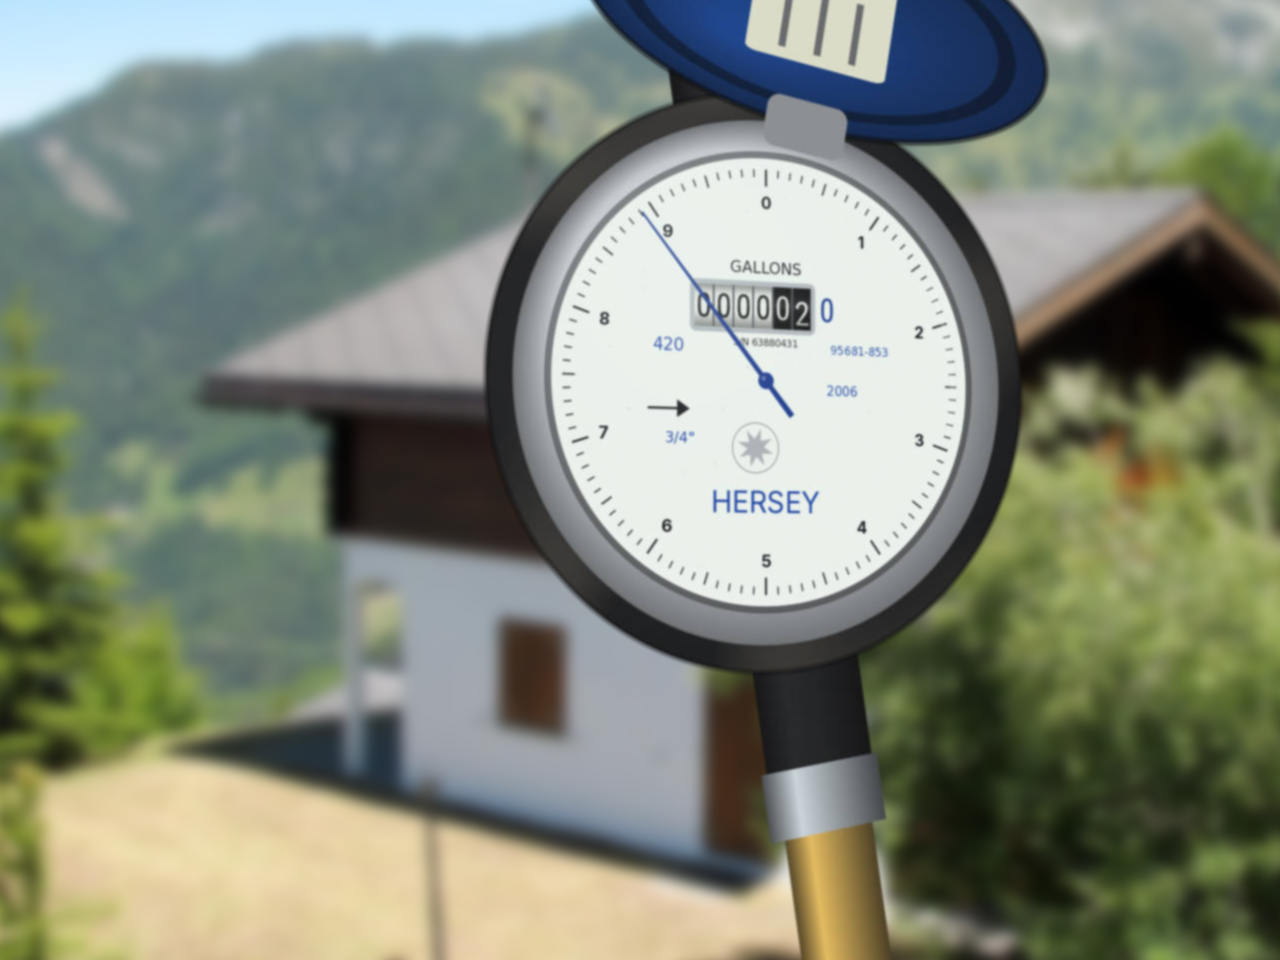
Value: {"value": 18.9, "unit": "gal"}
